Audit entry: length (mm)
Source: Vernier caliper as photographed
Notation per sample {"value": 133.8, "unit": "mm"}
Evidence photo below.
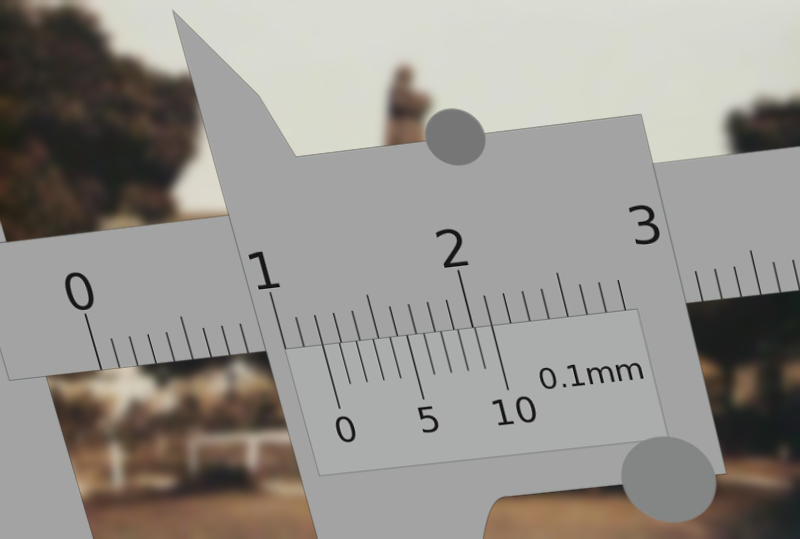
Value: {"value": 12.0, "unit": "mm"}
